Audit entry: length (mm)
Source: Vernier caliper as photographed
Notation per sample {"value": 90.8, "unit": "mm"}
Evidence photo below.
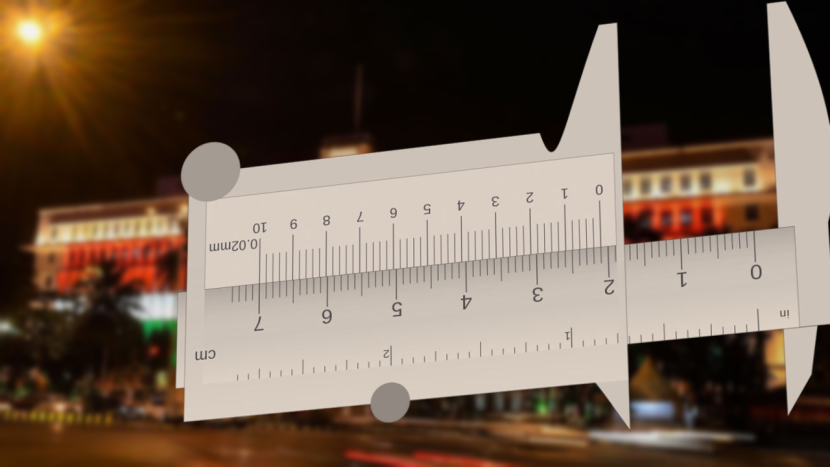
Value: {"value": 21.0, "unit": "mm"}
